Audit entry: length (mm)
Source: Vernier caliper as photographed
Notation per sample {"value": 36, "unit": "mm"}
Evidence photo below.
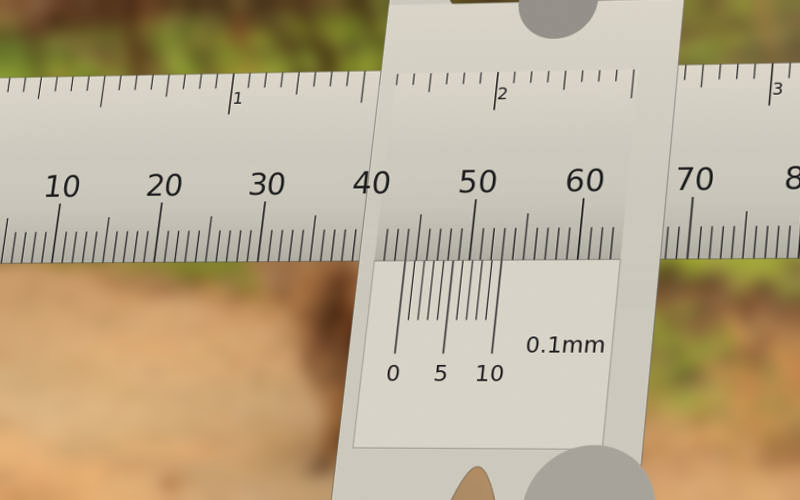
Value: {"value": 44.0, "unit": "mm"}
